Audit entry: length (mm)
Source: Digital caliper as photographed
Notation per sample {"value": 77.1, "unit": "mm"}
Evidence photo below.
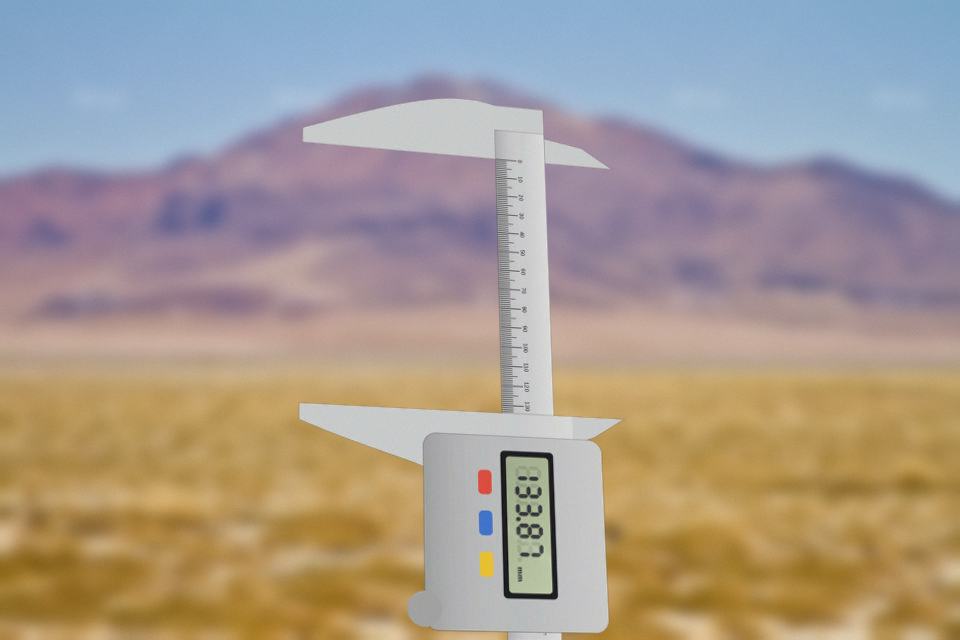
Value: {"value": 133.87, "unit": "mm"}
